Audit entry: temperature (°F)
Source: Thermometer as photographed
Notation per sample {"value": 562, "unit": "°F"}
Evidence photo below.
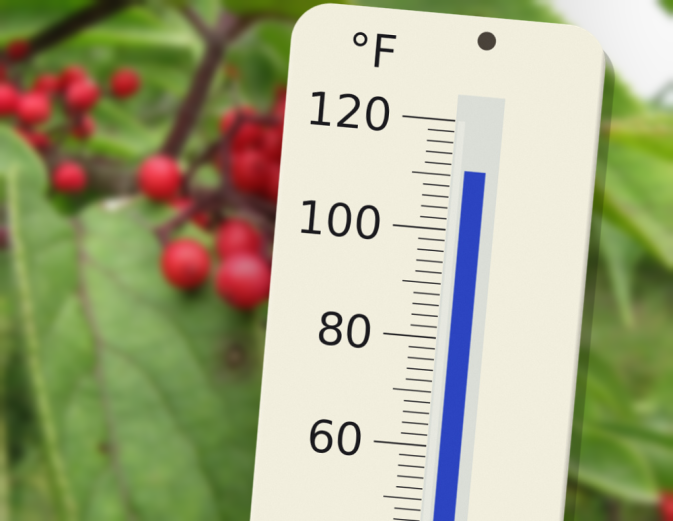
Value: {"value": 111, "unit": "°F"}
